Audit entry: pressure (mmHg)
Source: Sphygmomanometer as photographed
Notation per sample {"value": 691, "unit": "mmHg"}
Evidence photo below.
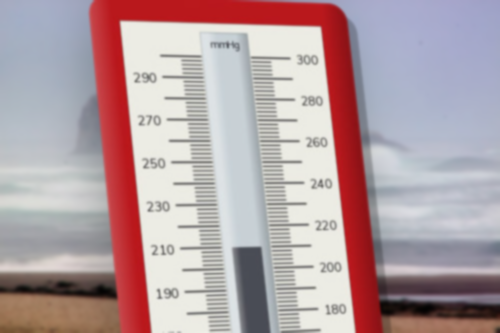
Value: {"value": 210, "unit": "mmHg"}
